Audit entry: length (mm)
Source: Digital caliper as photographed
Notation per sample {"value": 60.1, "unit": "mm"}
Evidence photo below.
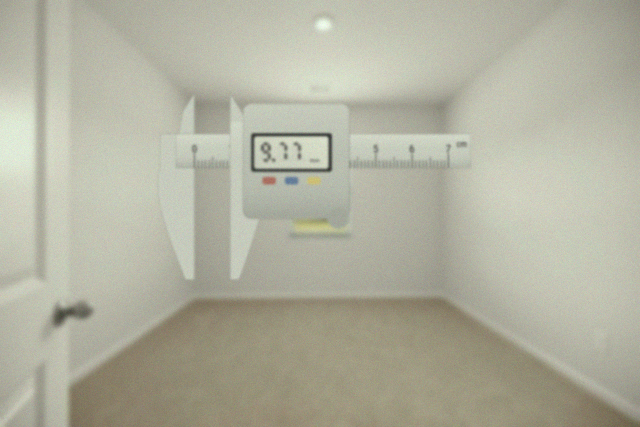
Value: {"value": 9.77, "unit": "mm"}
